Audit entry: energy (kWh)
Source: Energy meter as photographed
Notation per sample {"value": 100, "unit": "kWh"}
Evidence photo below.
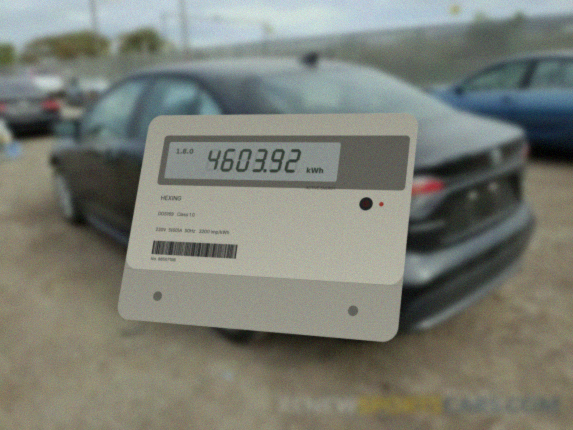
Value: {"value": 4603.92, "unit": "kWh"}
